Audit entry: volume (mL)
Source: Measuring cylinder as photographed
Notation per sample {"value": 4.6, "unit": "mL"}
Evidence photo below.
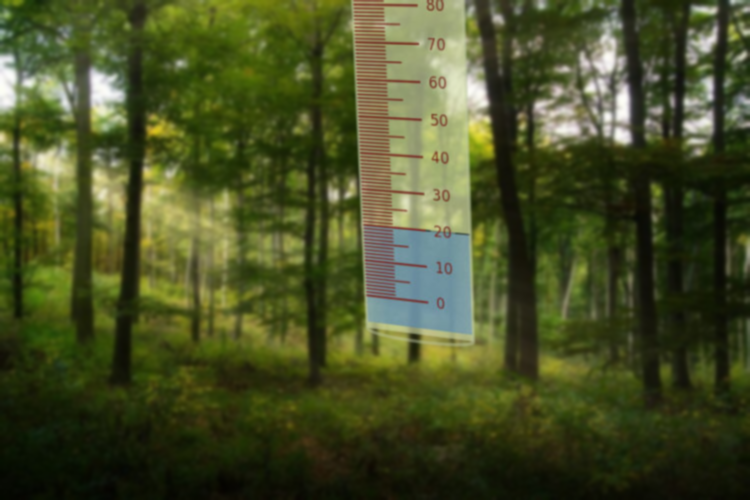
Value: {"value": 20, "unit": "mL"}
